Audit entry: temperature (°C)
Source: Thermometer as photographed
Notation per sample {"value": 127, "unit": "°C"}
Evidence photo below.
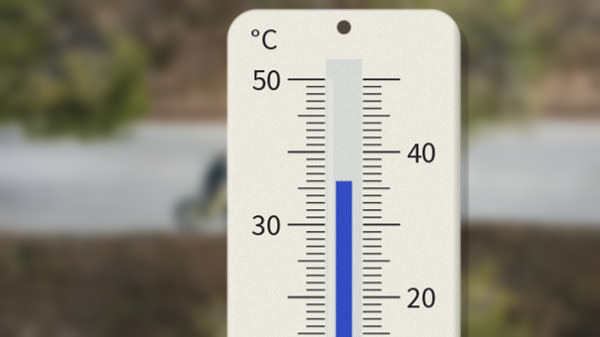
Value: {"value": 36, "unit": "°C"}
